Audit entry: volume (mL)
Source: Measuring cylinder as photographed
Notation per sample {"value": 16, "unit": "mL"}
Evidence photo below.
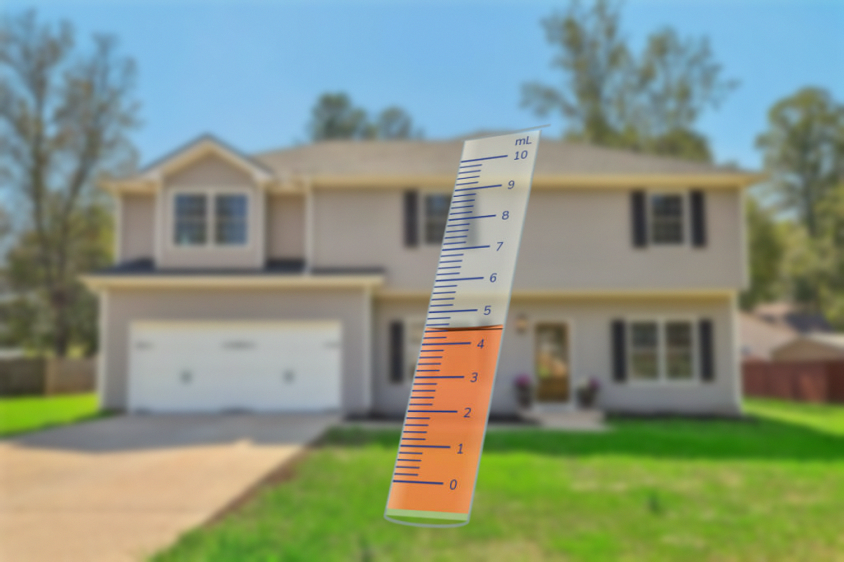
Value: {"value": 4.4, "unit": "mL"}
